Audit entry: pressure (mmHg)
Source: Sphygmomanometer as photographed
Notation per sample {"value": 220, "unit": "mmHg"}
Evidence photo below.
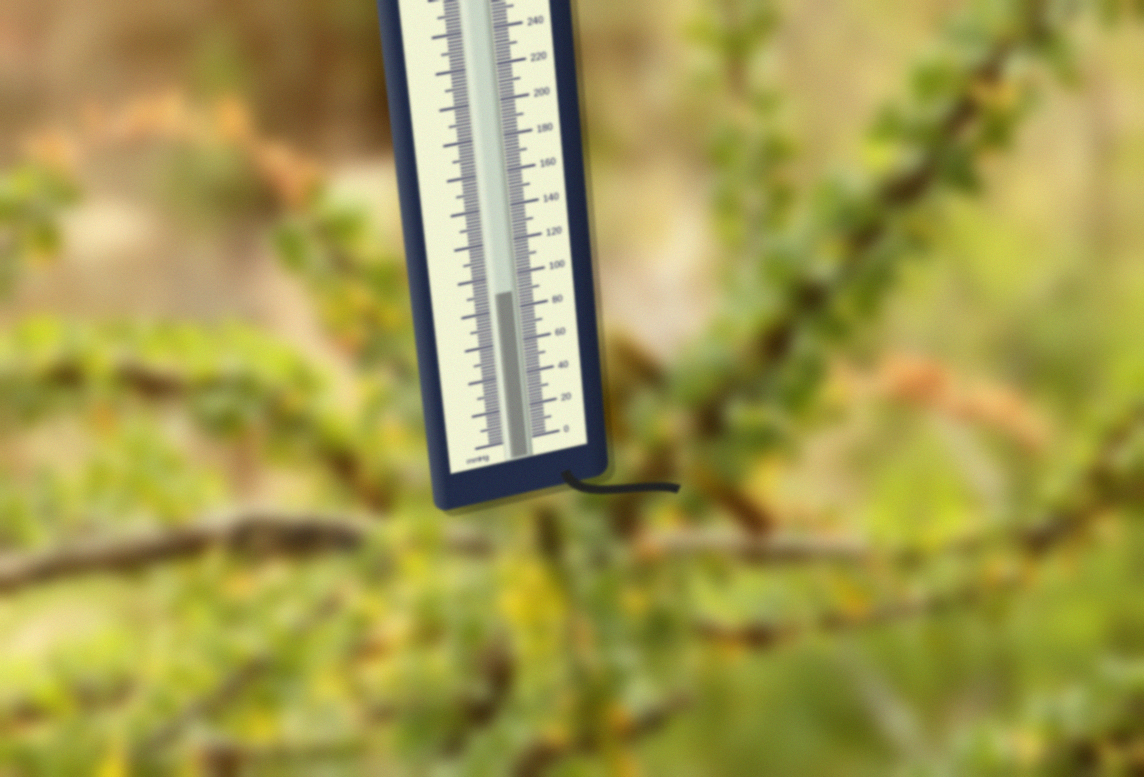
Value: {"value": 90, "unit": "mmHg"}
